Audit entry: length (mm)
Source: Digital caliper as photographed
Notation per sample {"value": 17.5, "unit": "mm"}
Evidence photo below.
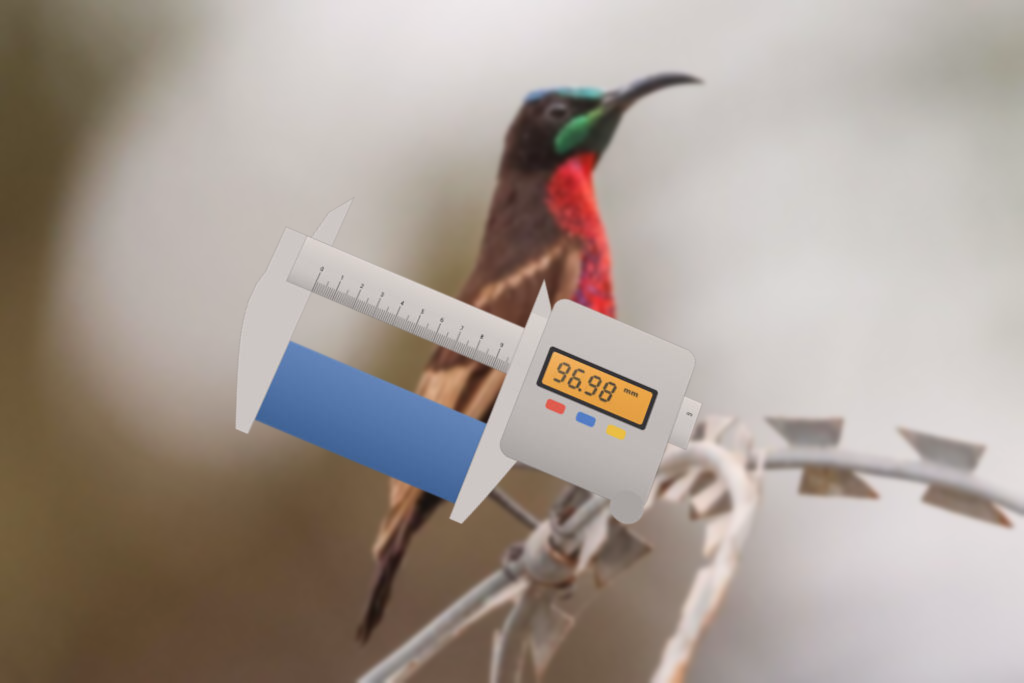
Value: {"value": 96.98, "unit": "mm"}
